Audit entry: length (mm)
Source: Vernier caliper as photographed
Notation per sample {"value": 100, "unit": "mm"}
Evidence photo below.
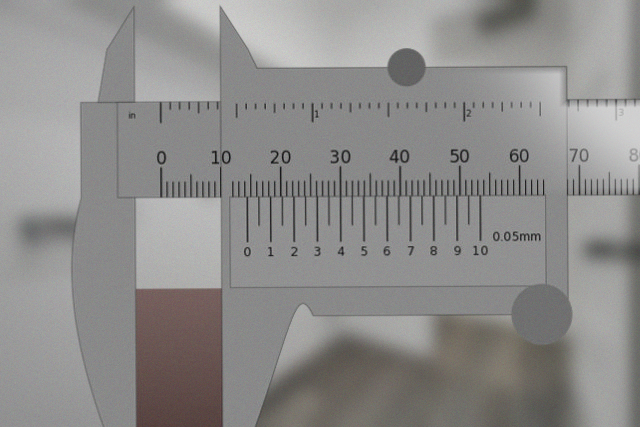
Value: {"value": 14.4, "unit": "mm"}
